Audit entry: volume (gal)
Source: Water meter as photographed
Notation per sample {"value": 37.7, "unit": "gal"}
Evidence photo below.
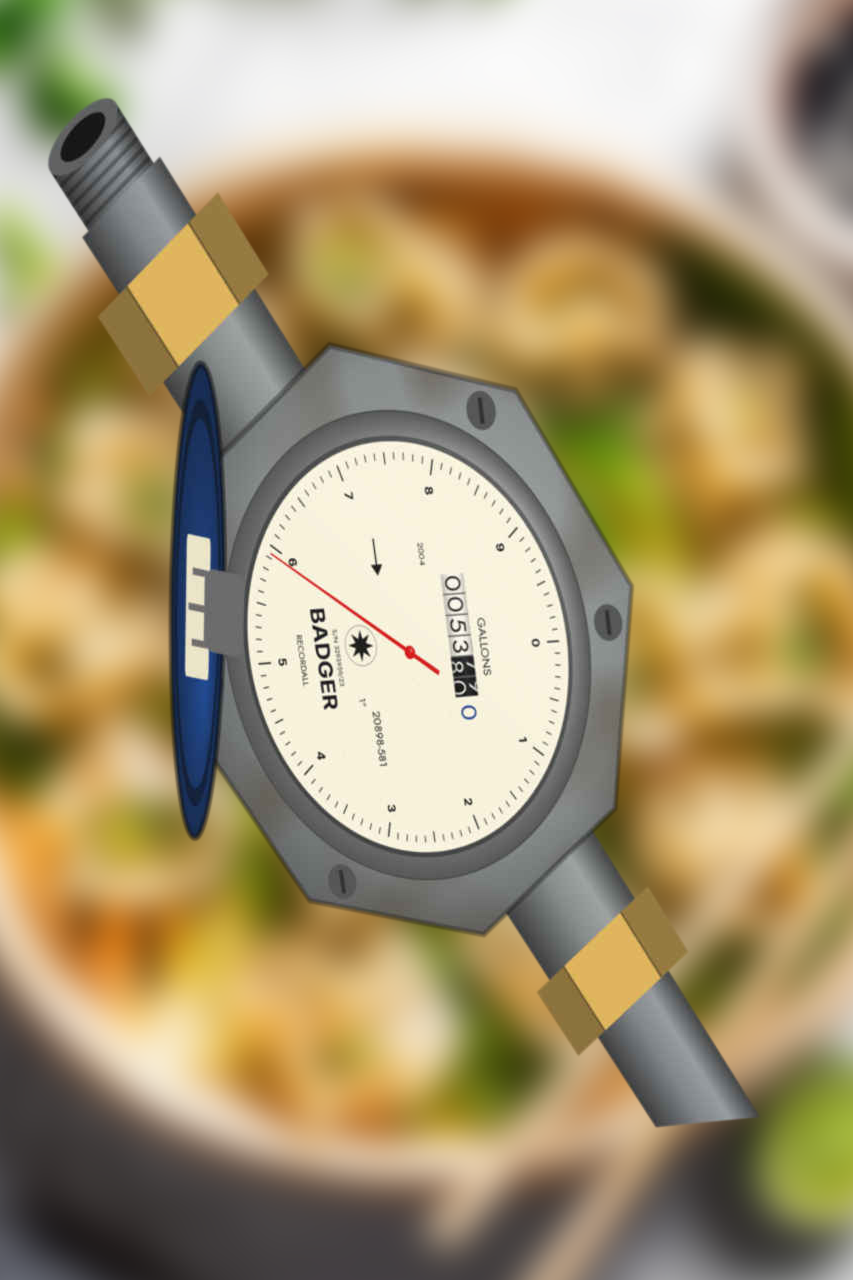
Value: {"value": 53795.9, "unit": "gal"}
